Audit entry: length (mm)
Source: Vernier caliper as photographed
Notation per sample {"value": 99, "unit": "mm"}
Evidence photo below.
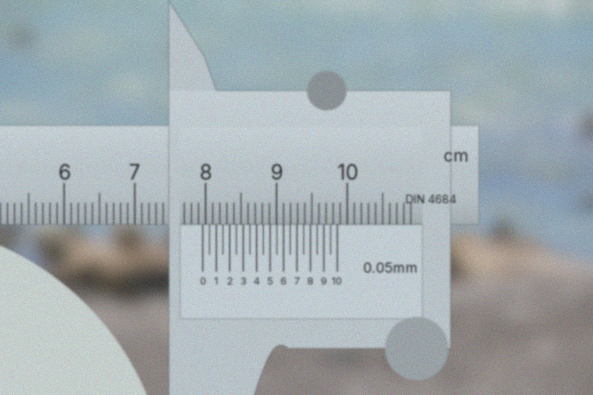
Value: {"value": 79.6, "unit": "mm"}
